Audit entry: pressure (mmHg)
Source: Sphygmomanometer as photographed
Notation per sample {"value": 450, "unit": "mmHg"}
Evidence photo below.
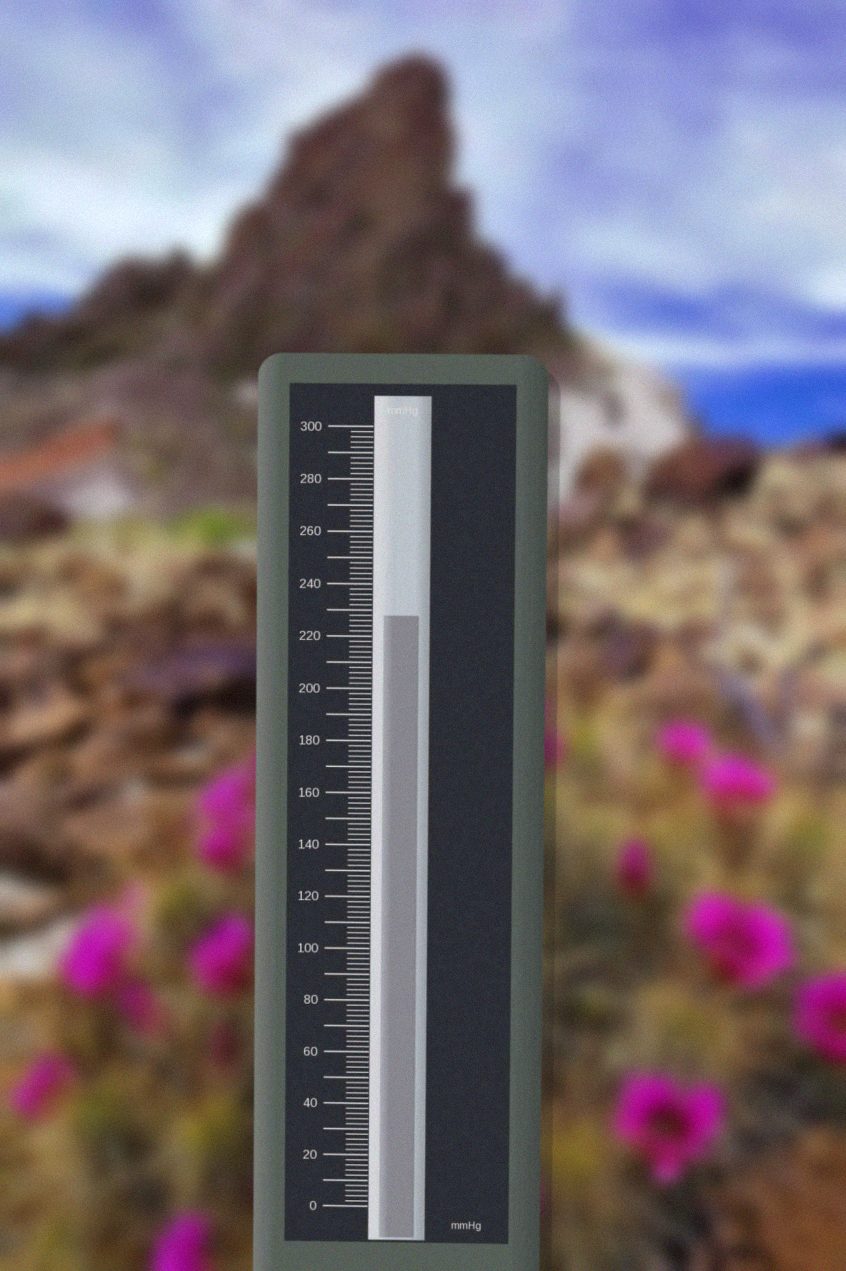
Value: {"value": 228, "unit": "mmHg"}
